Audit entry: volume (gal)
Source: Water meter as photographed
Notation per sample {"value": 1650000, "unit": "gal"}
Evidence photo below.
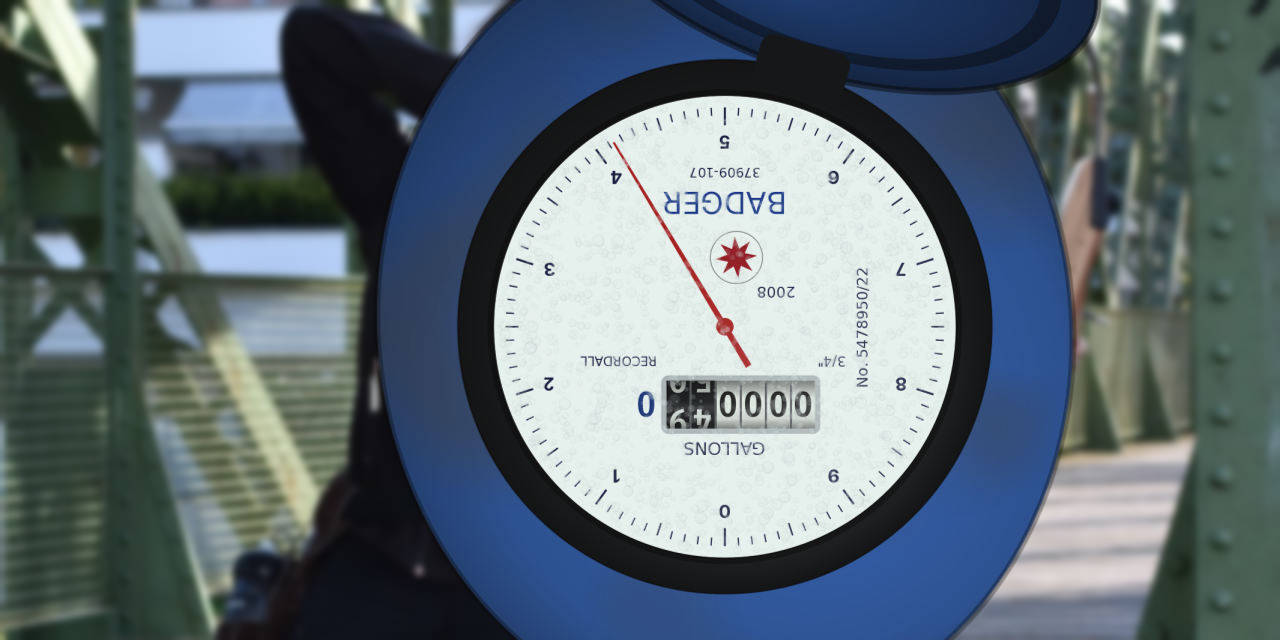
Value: {"value": 494.1, "unit": "gal"}
